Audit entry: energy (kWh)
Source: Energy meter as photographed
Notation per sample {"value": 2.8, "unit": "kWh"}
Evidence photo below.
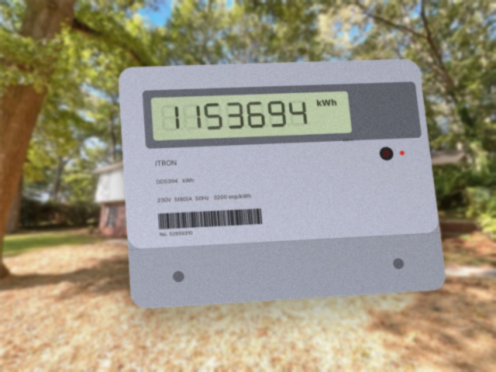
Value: {"value": 1153694, "unit": "kWh"}
